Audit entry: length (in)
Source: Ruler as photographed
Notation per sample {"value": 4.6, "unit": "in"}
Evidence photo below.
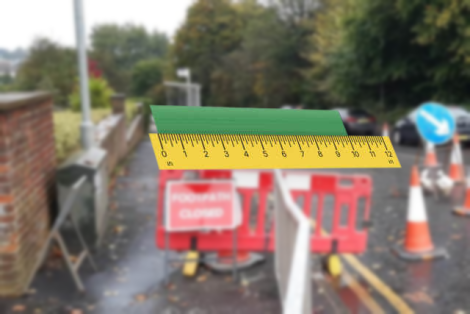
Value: {"value": 10, "unit": "in"}
